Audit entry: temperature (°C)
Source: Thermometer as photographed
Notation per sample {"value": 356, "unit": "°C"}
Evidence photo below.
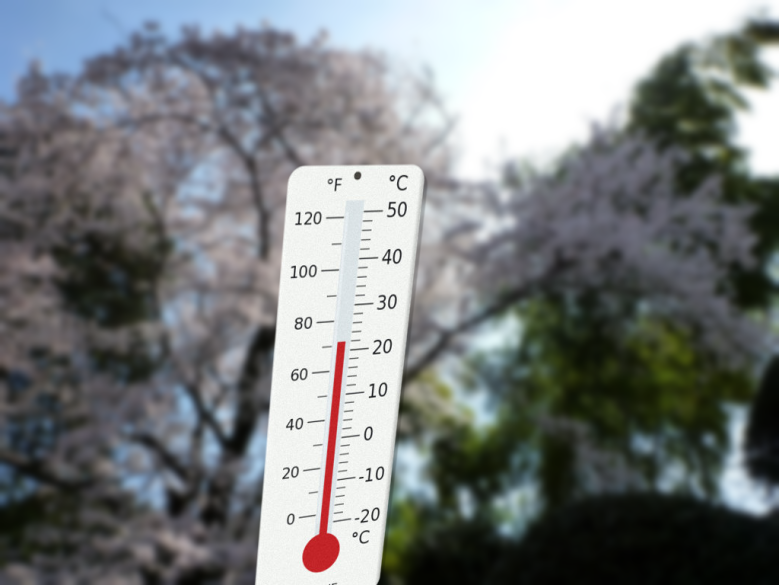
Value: {"value": 22, "unit": "°C"}
